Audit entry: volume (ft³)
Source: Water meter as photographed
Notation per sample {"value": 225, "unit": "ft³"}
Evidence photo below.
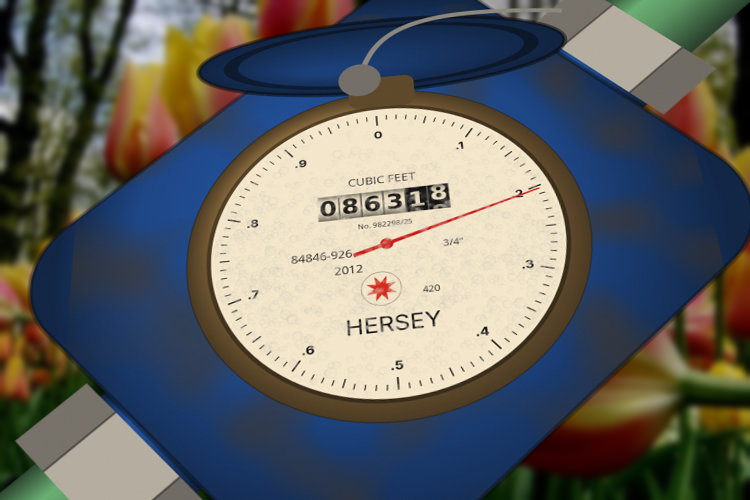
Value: {"value": 86318.20, "unit": "ft³"}
